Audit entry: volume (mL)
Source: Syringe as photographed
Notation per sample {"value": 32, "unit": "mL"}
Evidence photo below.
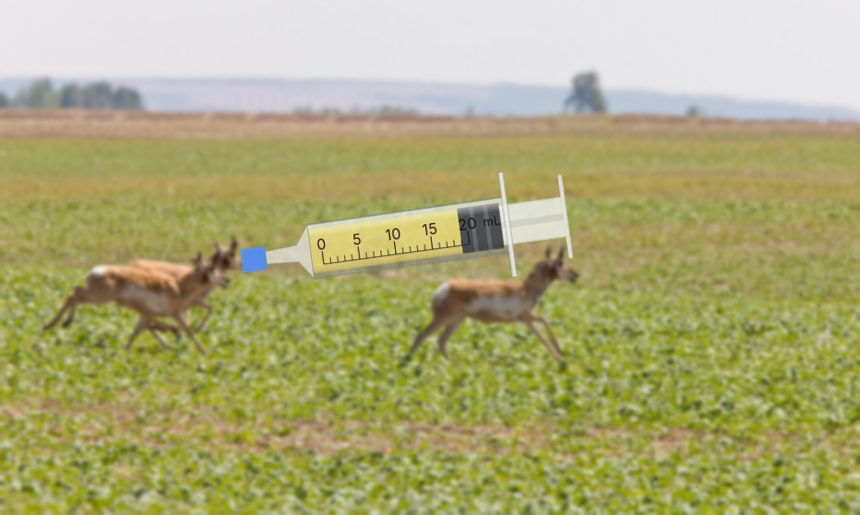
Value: {"value": 19, "unit": "mL"}
